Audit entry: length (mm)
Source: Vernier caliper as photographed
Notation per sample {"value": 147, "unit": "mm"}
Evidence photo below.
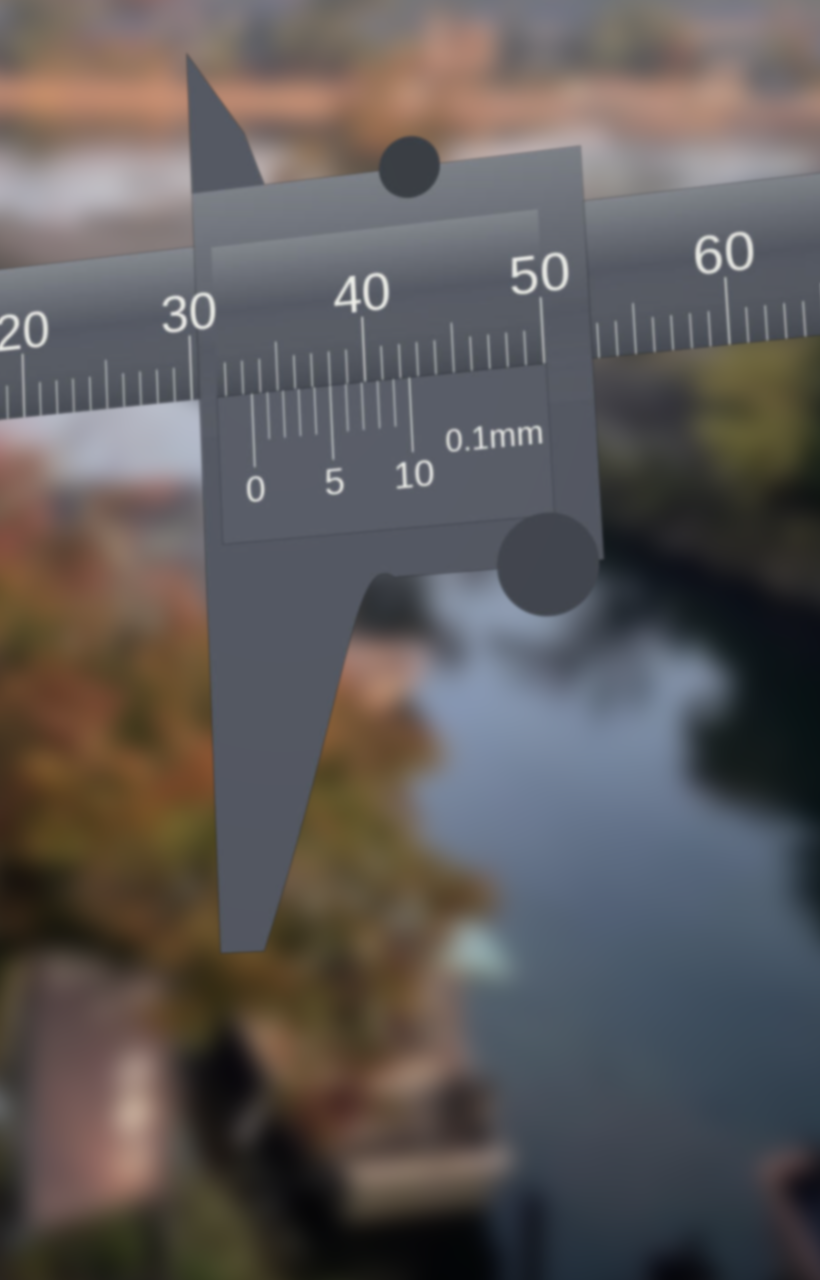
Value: {"value": 33.5, "unit": "mm"}
